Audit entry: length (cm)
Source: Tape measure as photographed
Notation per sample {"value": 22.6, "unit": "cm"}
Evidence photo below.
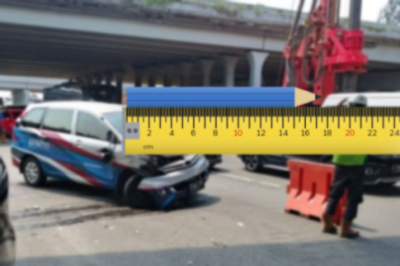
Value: {"value": 17.5, "unit": "cm"}
